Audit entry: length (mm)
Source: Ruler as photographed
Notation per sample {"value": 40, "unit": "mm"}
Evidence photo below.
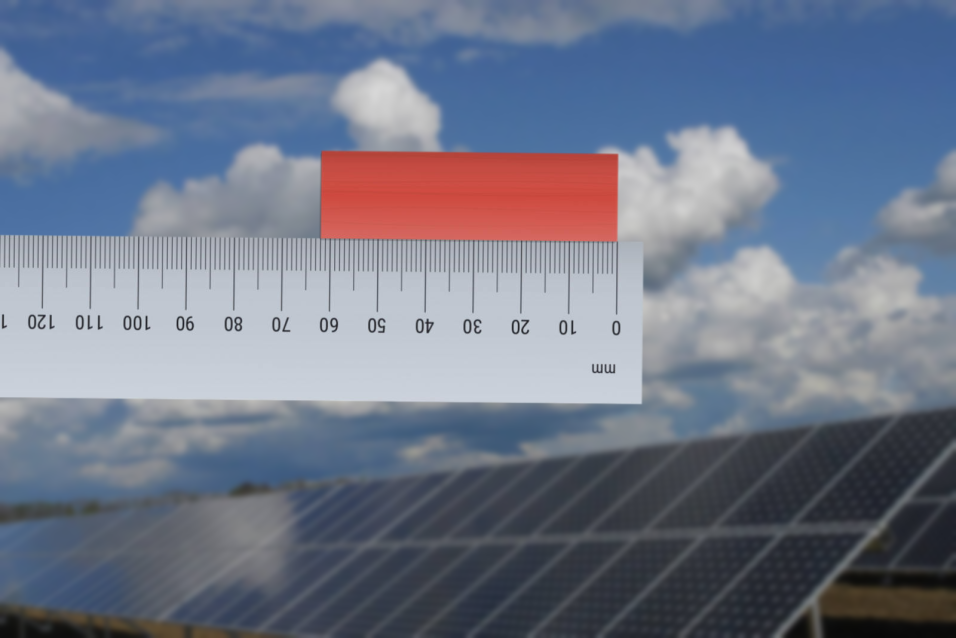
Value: {"value": 62, "unit": "mm"}
